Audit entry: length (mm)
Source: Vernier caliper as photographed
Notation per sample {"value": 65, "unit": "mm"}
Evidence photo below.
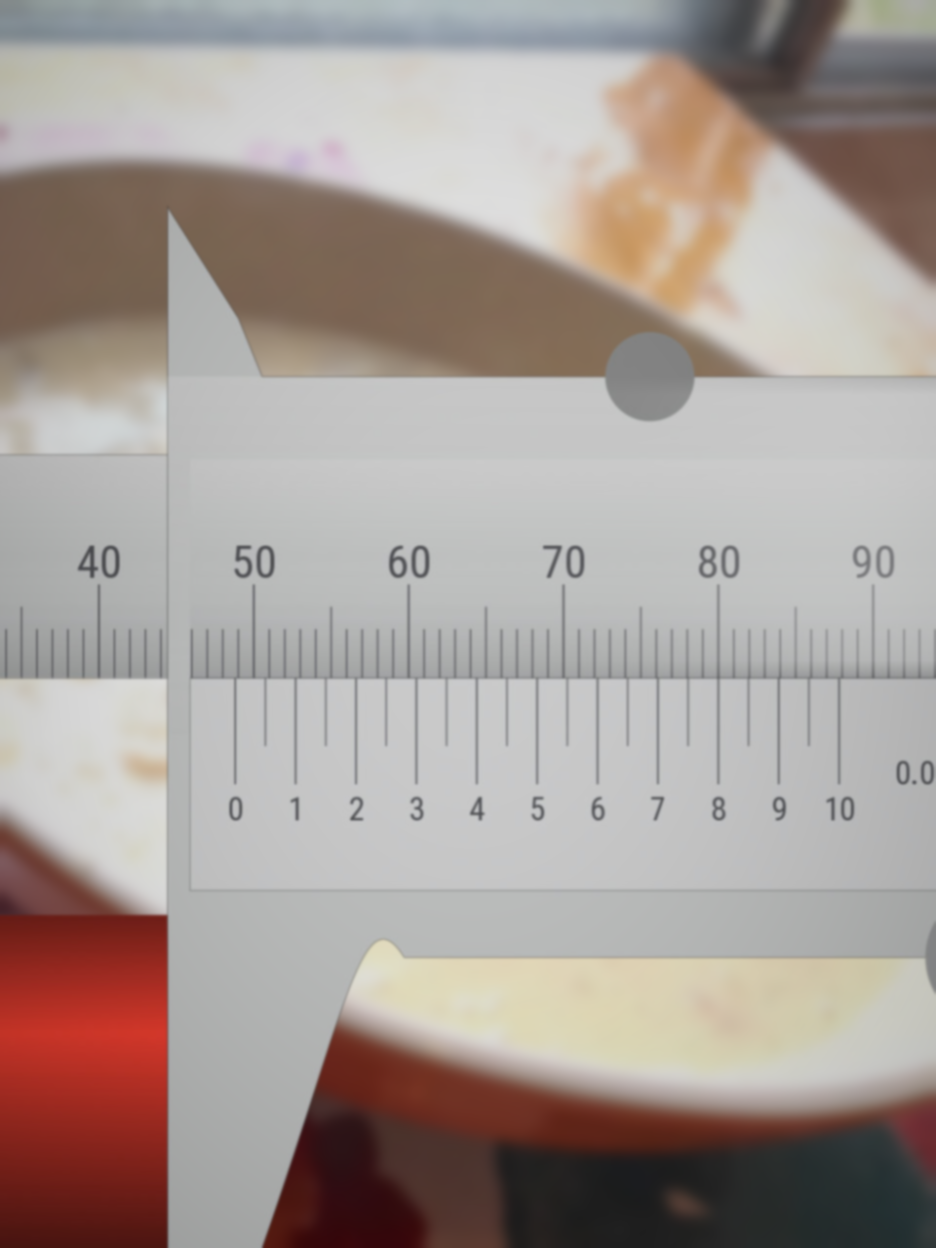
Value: {"value": 48.8, "unit": "mm"}
